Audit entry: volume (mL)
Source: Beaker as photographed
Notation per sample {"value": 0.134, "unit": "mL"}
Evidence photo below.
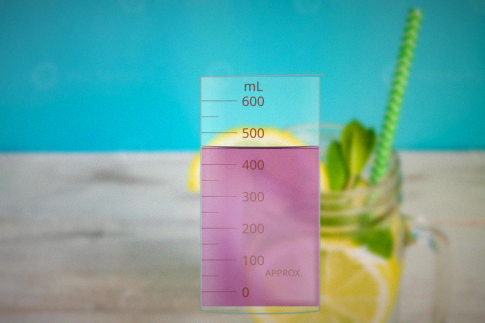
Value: {"value": 450, "unit": "mL"}
